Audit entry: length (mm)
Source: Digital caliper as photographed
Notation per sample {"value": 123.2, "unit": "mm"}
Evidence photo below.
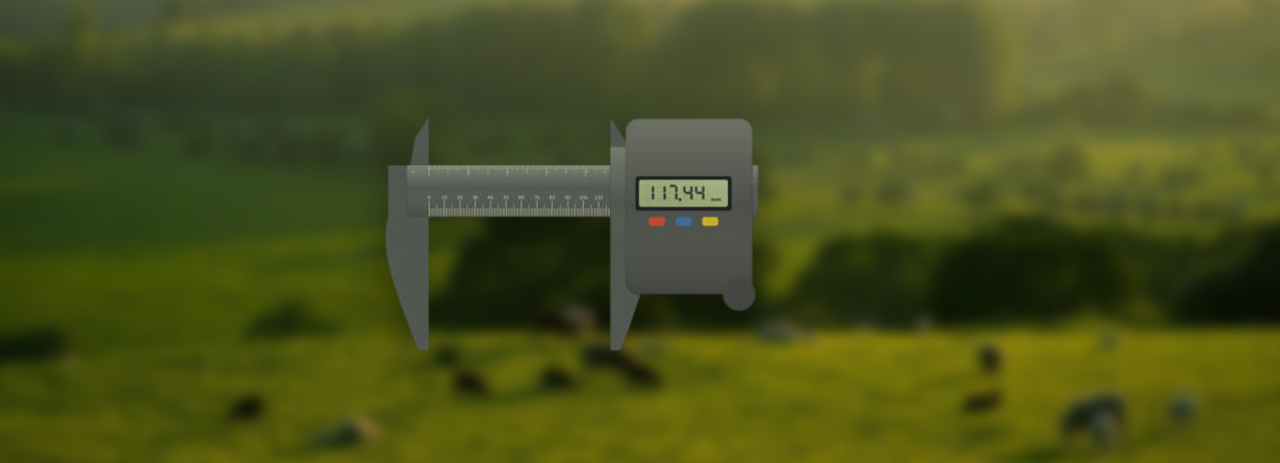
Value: {"value": 117.44, "unit": "mm"}
